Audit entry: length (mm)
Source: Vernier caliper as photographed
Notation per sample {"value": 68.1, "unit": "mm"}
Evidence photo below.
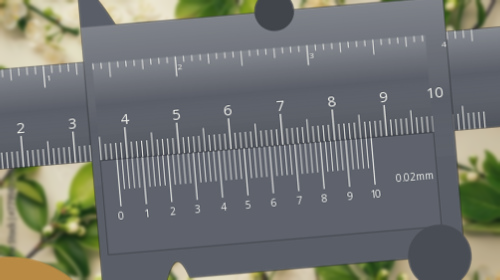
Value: {"value": 38.0, "unit": "mm"}
